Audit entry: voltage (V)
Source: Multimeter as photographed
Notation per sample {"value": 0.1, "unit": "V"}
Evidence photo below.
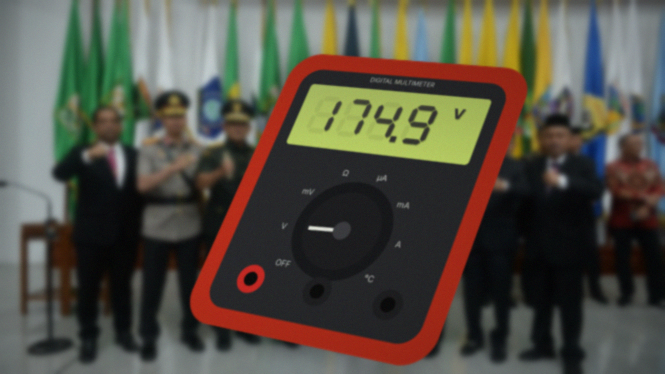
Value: {"value": 174.9, "unit": "V"}
